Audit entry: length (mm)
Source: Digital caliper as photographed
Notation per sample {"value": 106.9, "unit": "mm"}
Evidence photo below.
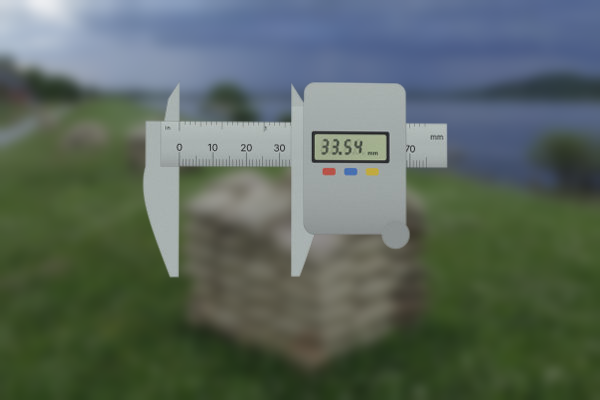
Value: {"value": 33.54, "unit": "mm"}
